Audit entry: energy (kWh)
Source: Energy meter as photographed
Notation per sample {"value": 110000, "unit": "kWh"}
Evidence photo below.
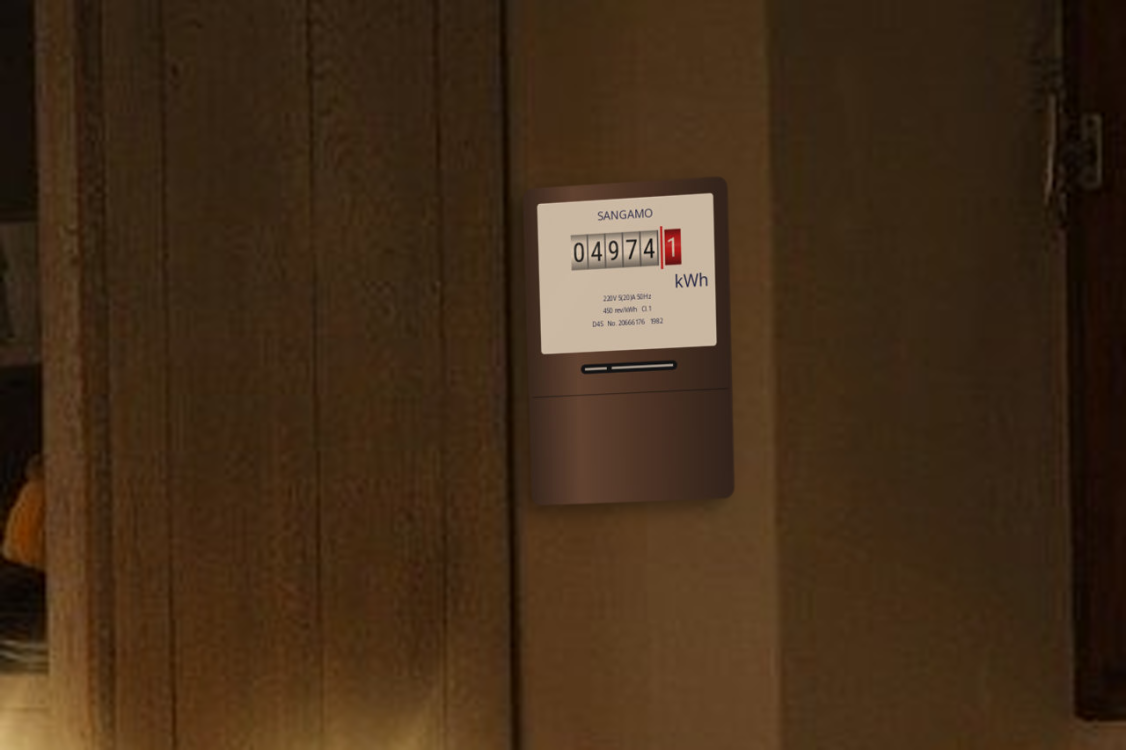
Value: {"value": 4974.1, "unit": "kWh"}
